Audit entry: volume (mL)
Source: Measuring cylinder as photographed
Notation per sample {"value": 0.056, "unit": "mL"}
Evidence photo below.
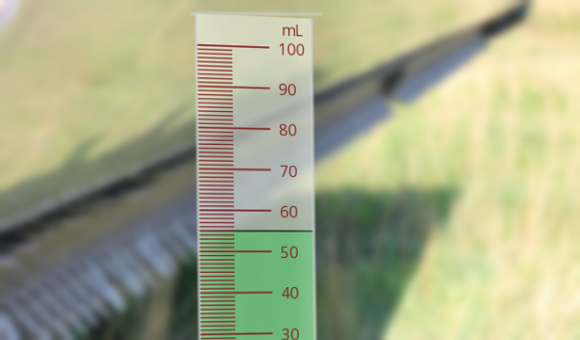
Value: {"value": 55, "unit": "mL"}
